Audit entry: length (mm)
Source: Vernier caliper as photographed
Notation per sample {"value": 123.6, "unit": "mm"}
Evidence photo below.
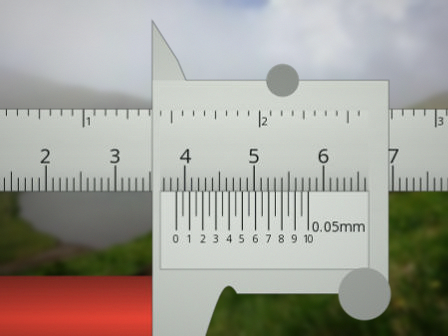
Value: {"value": 38.8, "unit": "mm"}
